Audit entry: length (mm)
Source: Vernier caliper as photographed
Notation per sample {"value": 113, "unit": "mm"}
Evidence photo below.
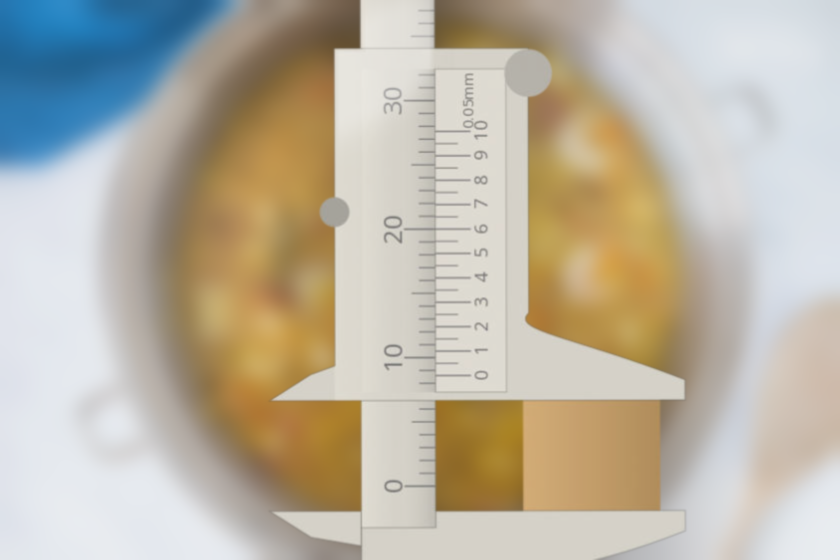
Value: {"value": 8.6, "unit": "mm"}
